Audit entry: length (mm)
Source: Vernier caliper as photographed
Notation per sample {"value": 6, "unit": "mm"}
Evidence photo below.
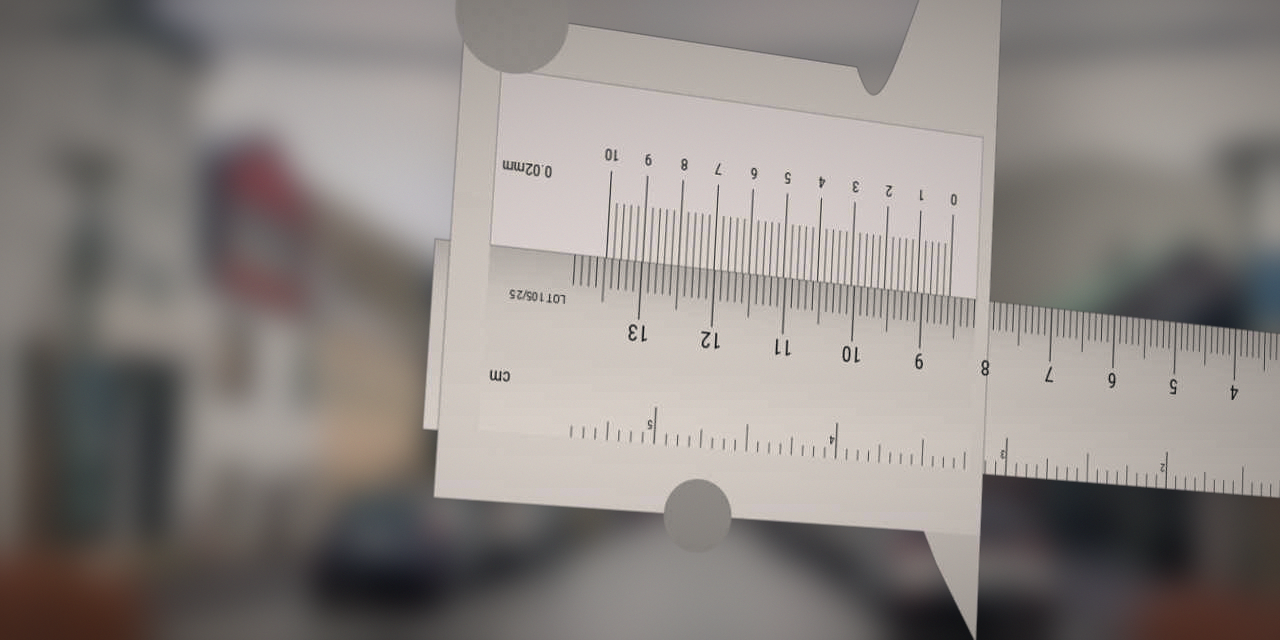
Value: {"value": 85.8, "unit": "mm"}
